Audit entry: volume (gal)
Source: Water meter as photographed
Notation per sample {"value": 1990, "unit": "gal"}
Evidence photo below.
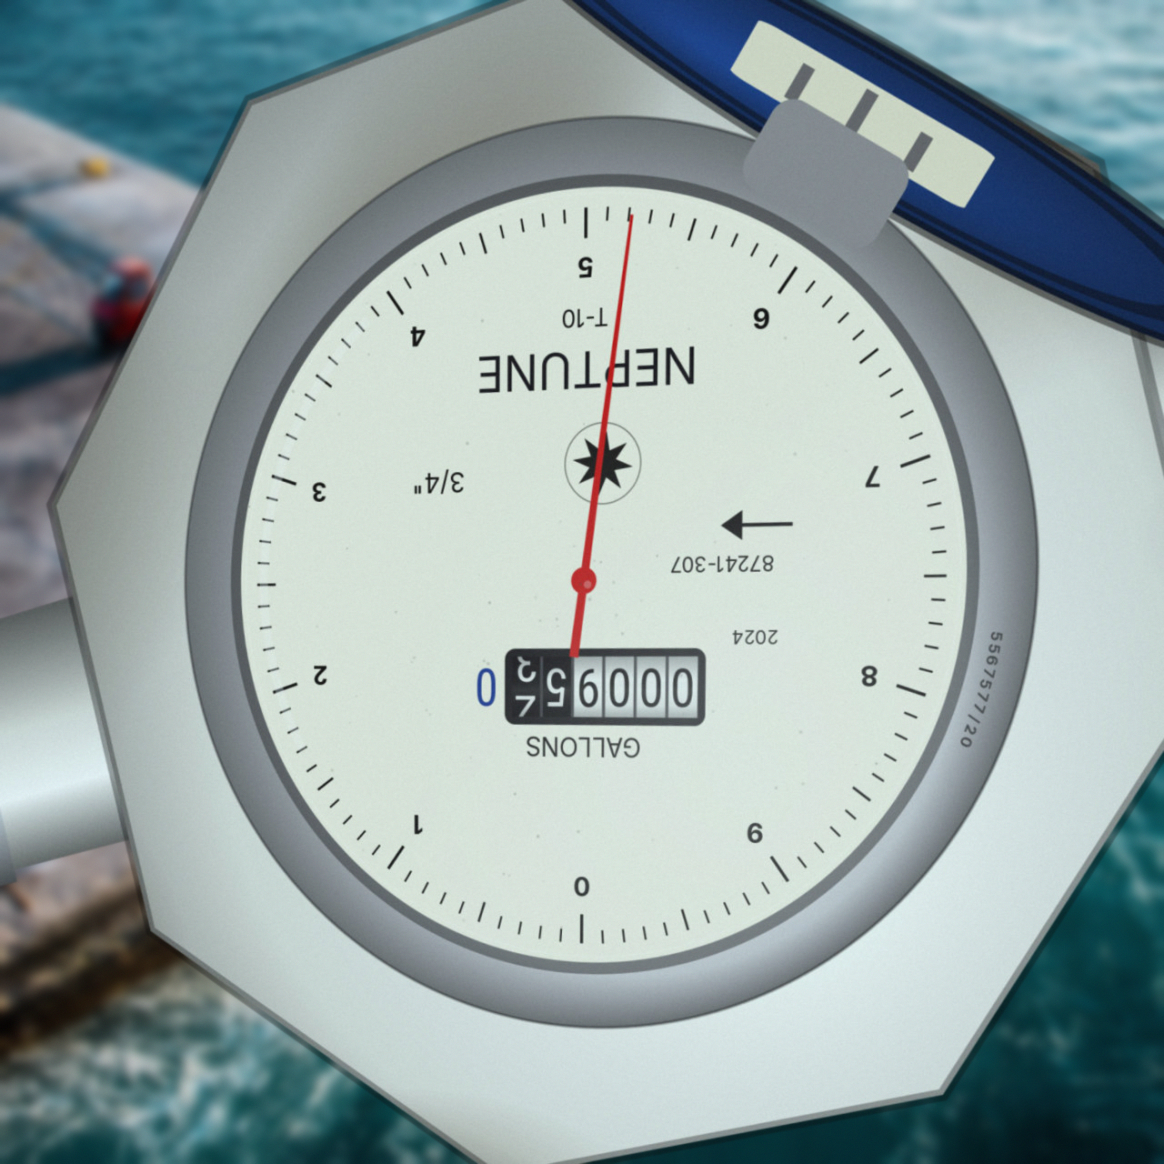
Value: {"value": 9525.2, "unit": "gal"}
